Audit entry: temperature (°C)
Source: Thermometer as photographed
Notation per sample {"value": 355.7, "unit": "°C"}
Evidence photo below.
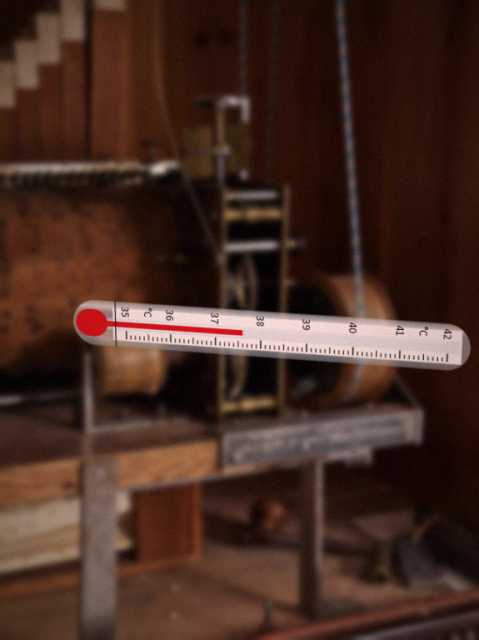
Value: {"value": 37.6, "unit": "°C"}
